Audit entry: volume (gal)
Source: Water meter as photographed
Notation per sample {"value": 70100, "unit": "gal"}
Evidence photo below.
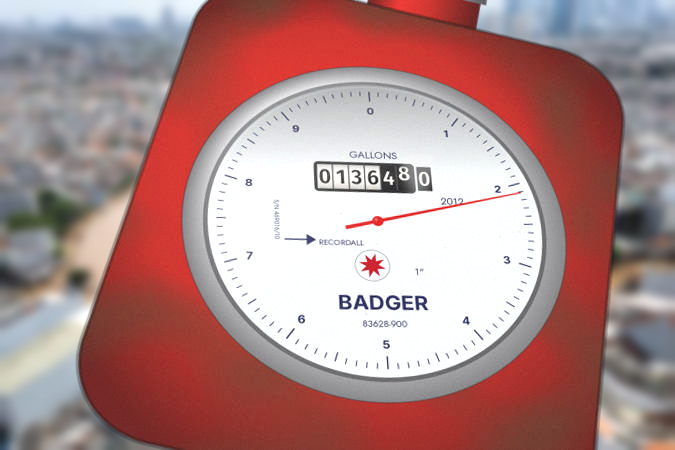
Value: {"value": 136482.1, "unit": "gal"}
